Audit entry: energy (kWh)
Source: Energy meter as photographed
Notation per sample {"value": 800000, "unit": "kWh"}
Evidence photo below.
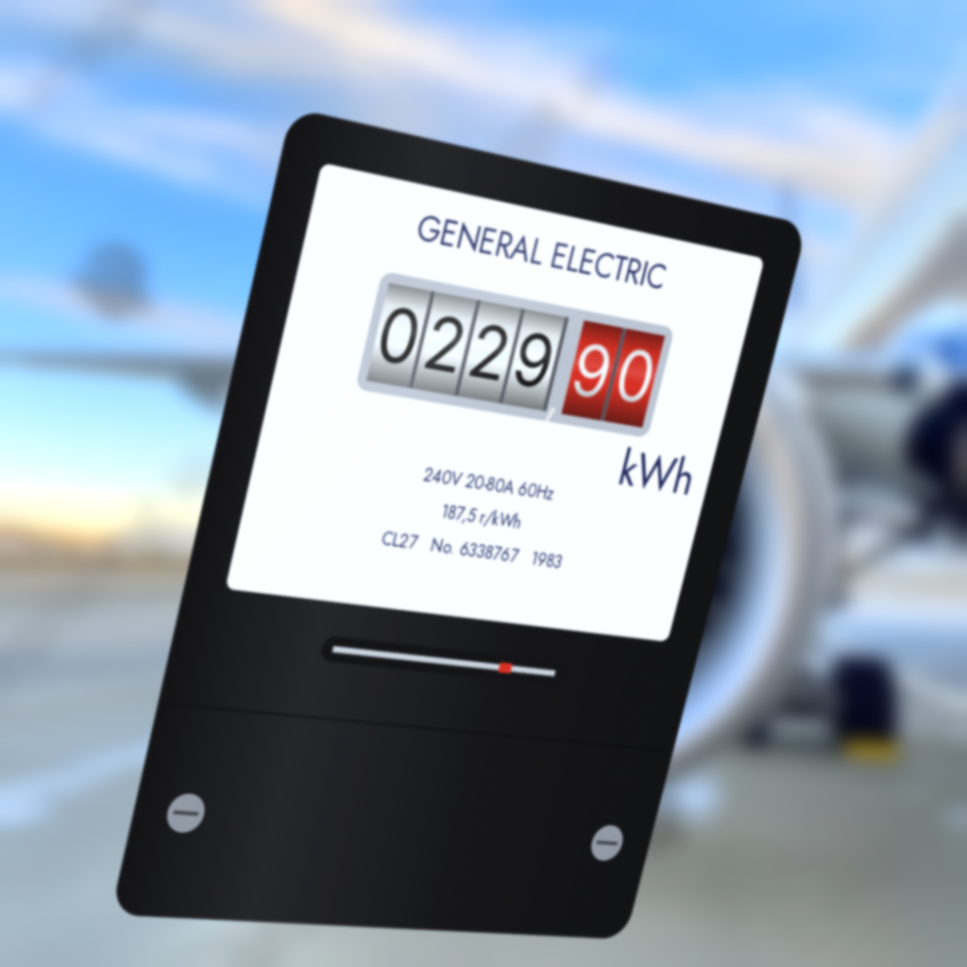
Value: {"value": 229.90, "unit": "kWh"}
